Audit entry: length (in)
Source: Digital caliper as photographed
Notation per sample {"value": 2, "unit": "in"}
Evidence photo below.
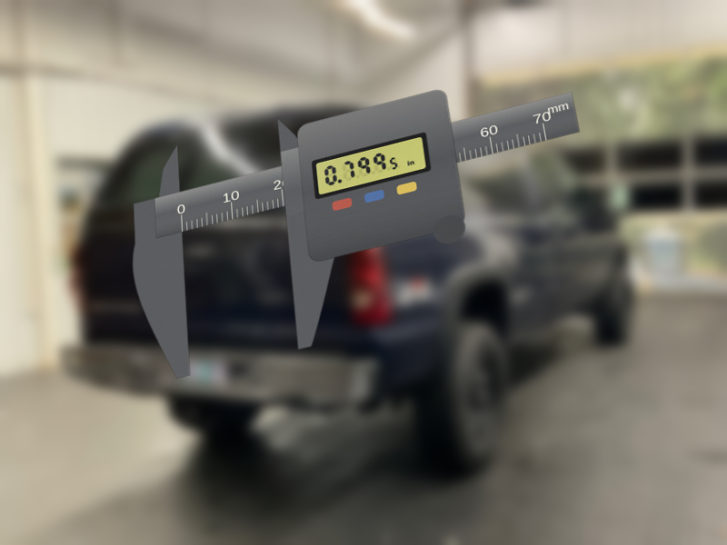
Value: {"value": 0.7995, "unit": "in"}
